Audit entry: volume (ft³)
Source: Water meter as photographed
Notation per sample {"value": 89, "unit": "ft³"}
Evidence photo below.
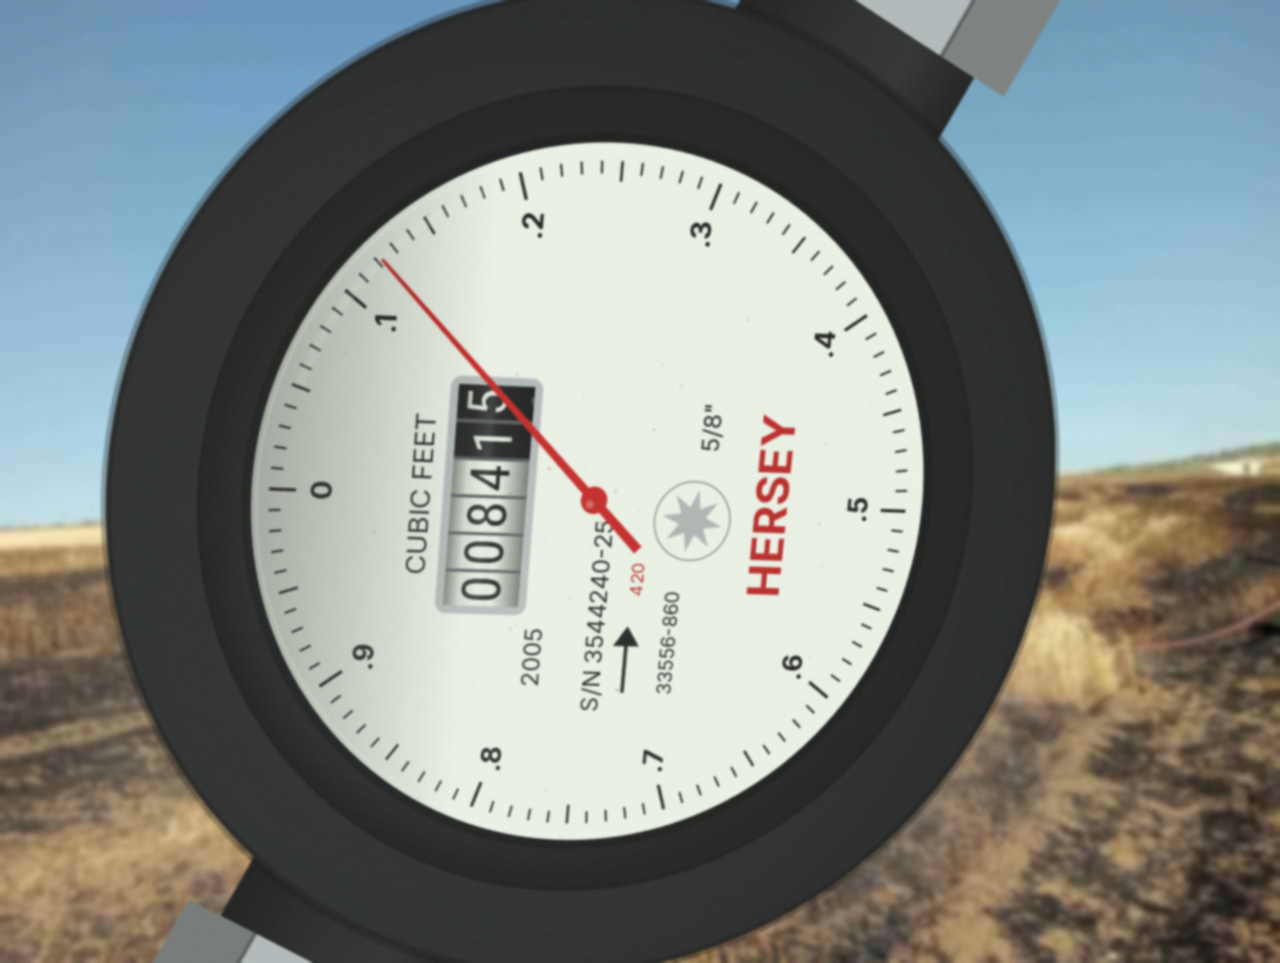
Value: {"value": 8415.12, "unit": "ft³"}
